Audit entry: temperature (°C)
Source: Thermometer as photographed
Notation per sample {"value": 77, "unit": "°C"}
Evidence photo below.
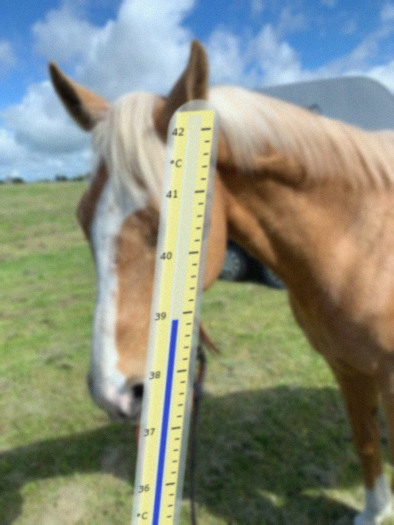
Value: {"value": 38.9, "unit": "°C"}
